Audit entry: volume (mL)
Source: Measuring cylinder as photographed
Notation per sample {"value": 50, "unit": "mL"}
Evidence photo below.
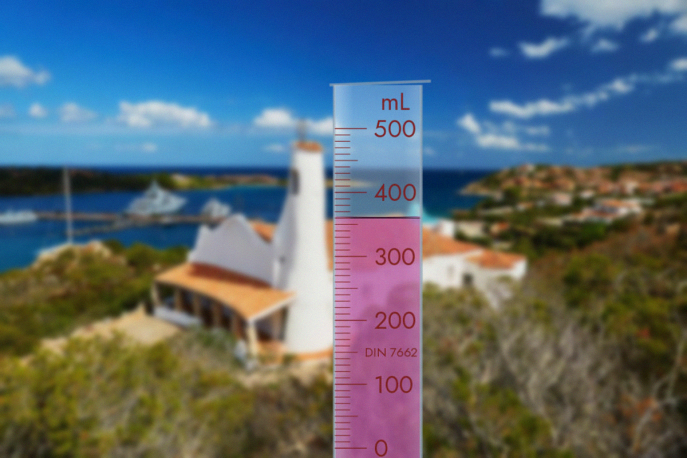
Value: {"value": 360, "unit": "mL"}
